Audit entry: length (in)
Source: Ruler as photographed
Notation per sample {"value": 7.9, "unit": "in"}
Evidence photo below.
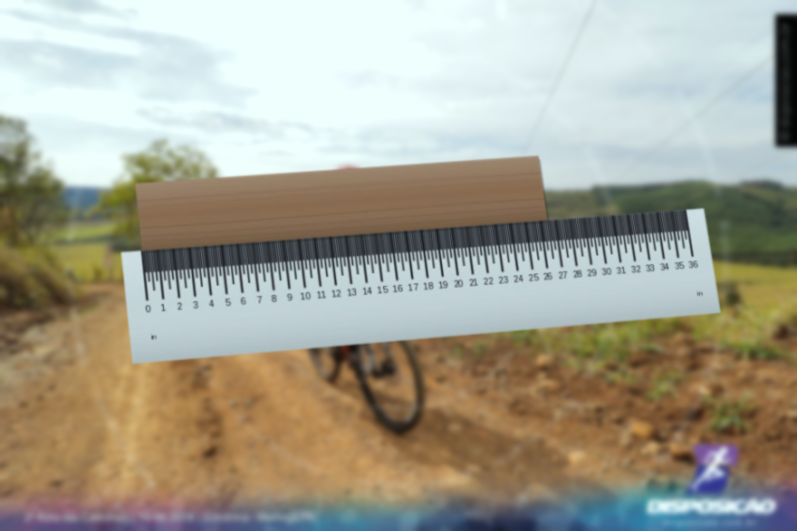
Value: {"value": 26.5, "unit": "in"}
